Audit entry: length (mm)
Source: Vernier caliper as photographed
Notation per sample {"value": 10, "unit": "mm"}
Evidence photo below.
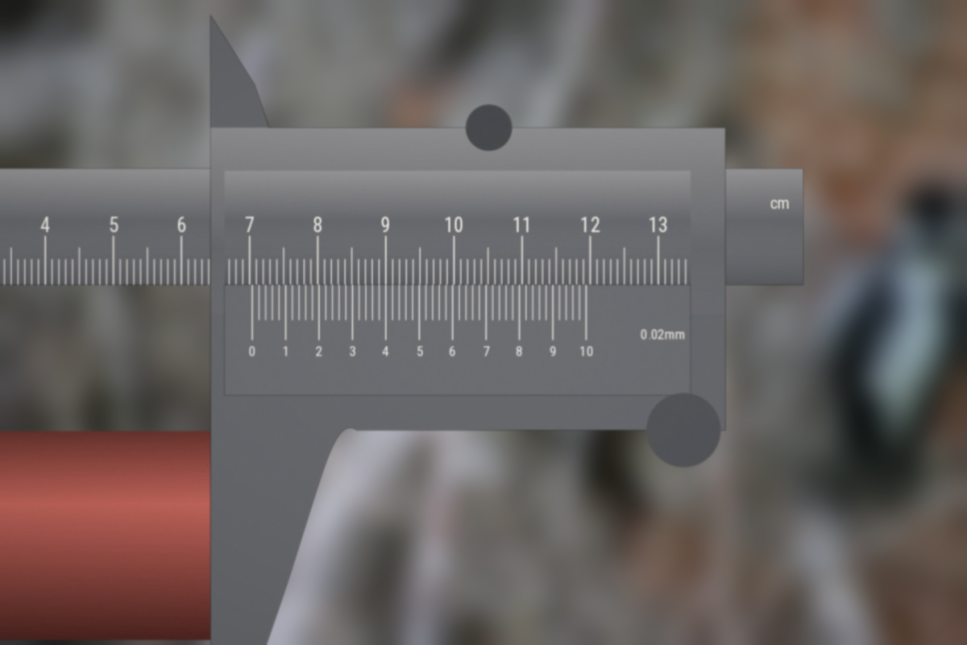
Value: {"value": 70.4, "unit": "mm"}
